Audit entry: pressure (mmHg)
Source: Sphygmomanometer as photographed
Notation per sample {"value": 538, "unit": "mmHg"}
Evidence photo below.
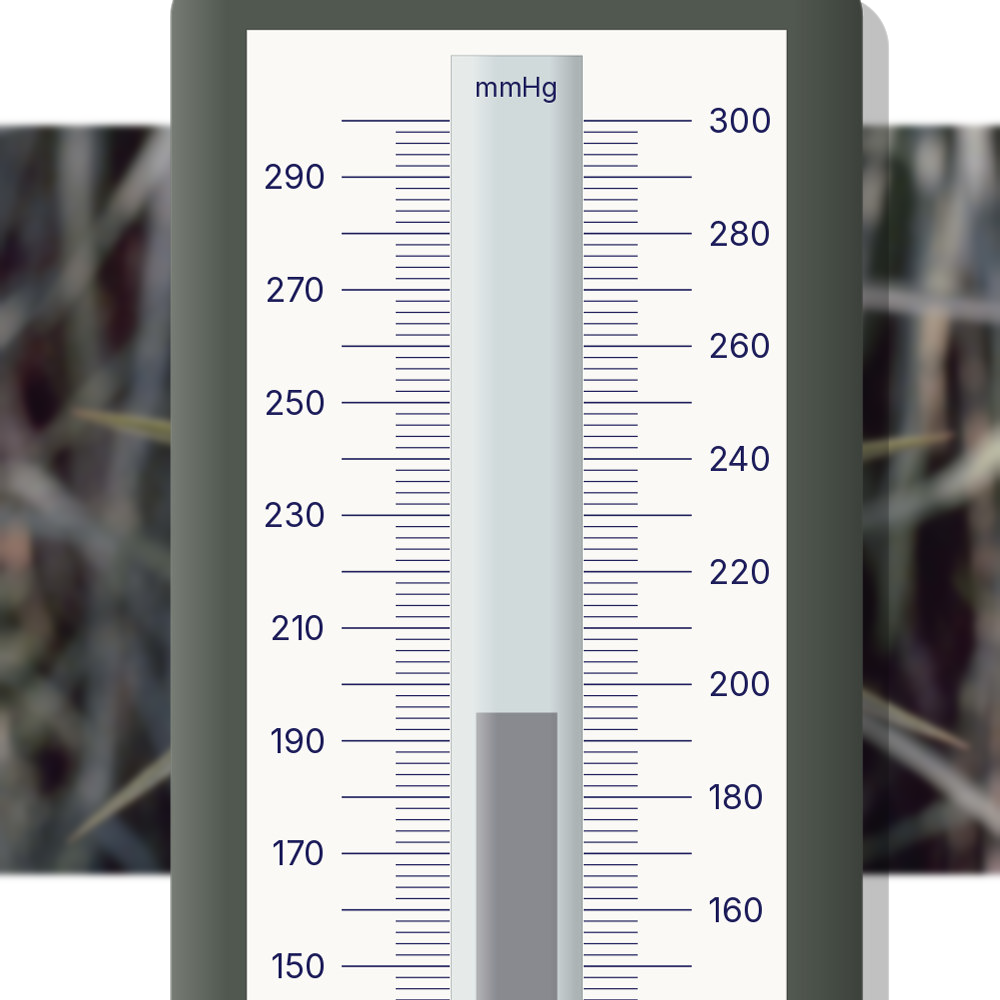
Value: {"value": 195, "unit": "mmHg"}
